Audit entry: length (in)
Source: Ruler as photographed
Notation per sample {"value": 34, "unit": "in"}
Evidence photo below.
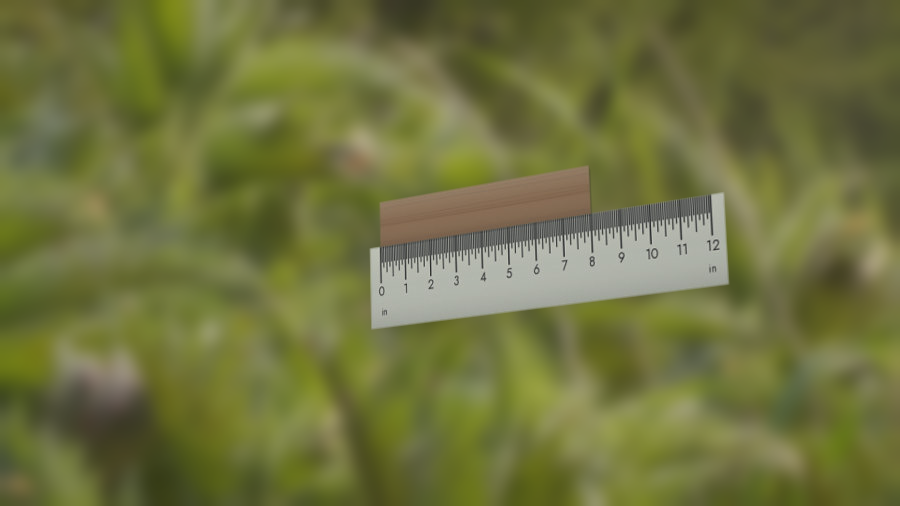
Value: {"value": 8, "unit": "in"}
